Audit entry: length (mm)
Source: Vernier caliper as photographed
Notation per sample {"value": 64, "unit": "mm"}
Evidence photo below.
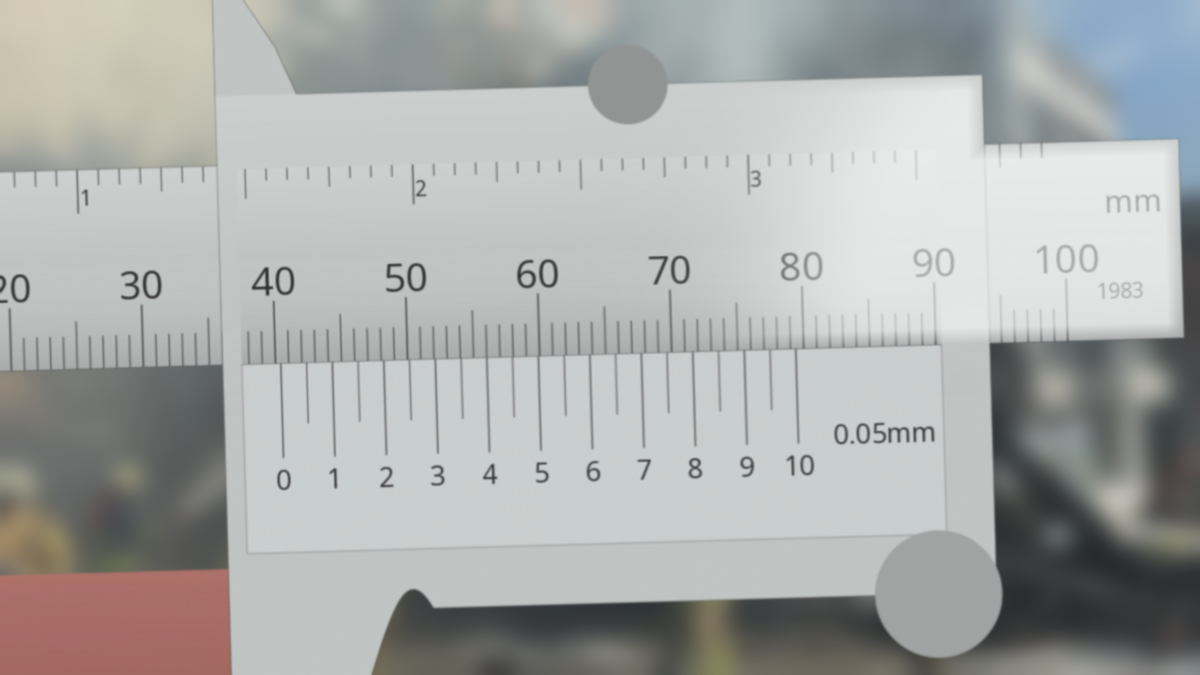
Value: {"value": 40.4, "unit": "mm"}
